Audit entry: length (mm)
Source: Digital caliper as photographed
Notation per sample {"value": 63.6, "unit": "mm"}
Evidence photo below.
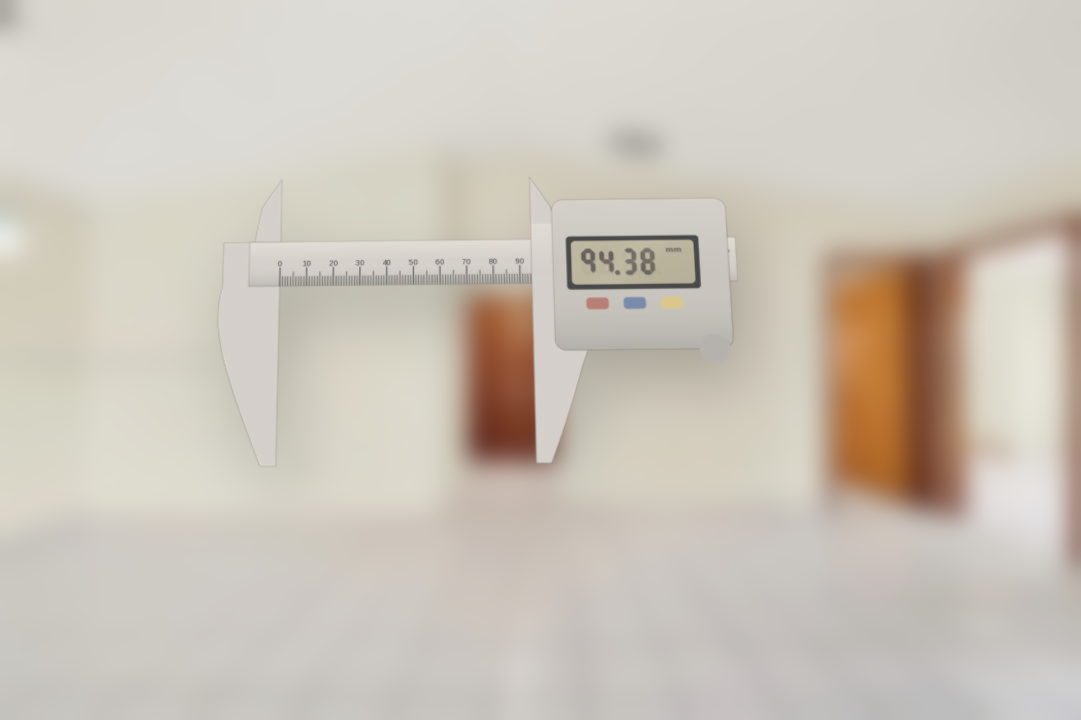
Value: {"value": 94.38, "unit": "mm"}
